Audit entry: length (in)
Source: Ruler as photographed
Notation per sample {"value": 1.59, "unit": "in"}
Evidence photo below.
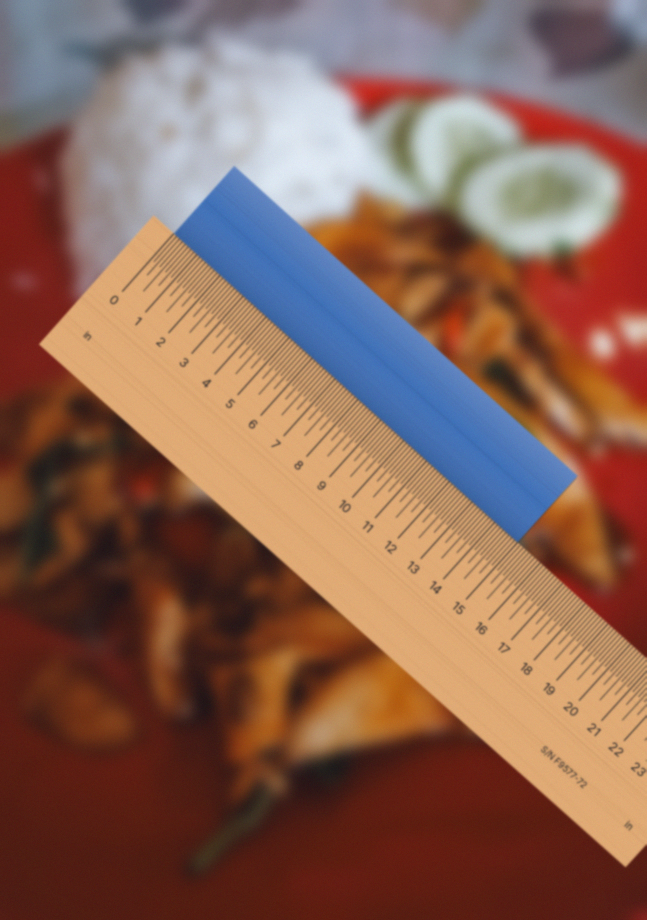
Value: {"value": 15, "unit": "in"}
